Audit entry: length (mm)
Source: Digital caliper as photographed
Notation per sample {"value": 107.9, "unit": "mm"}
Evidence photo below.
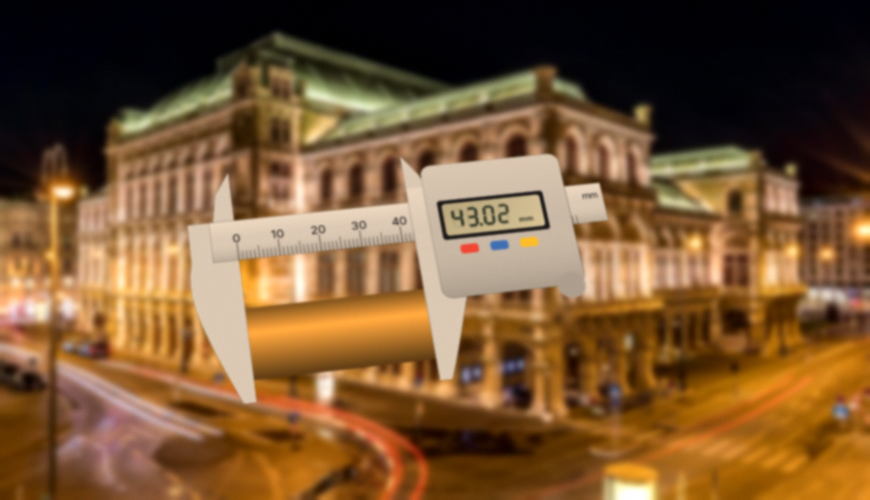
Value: {"value": 43.02, "unit": "mm"}
